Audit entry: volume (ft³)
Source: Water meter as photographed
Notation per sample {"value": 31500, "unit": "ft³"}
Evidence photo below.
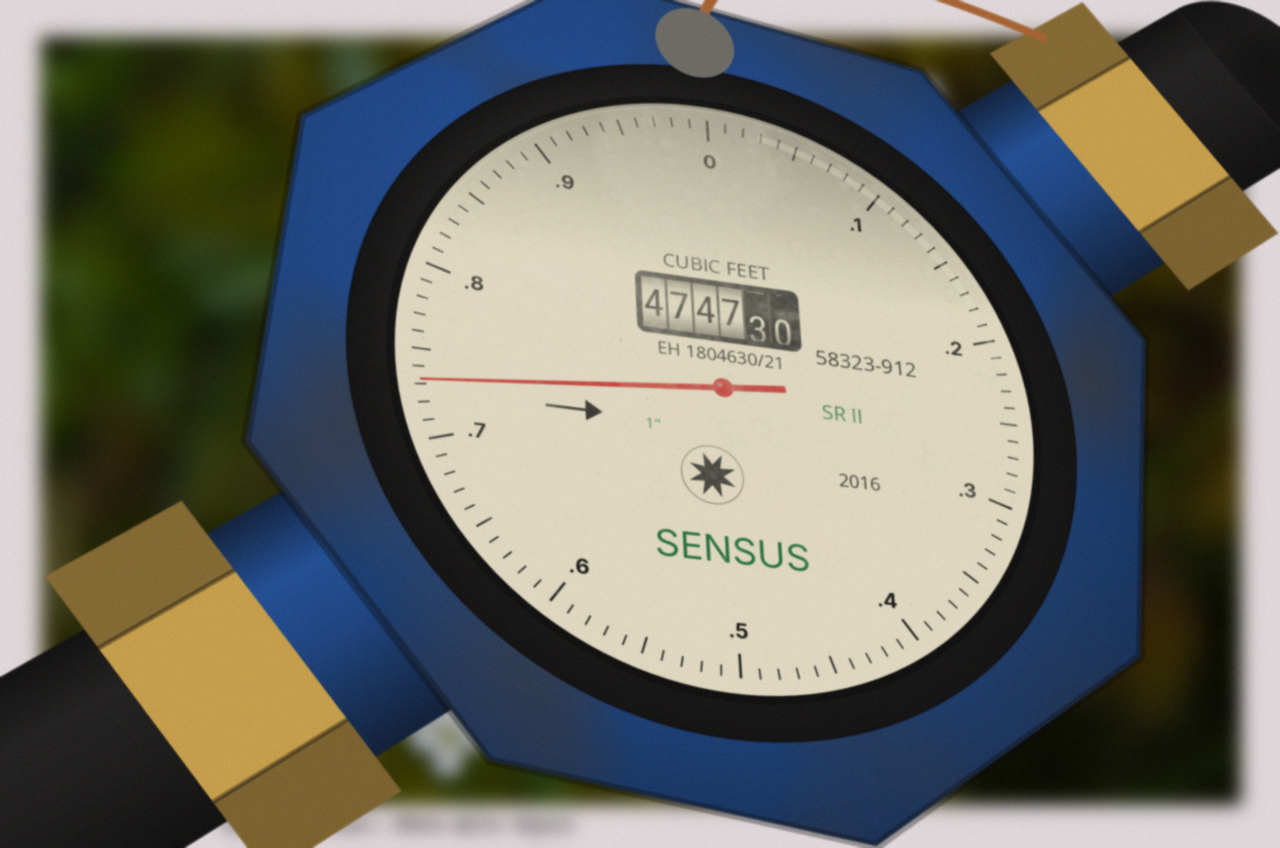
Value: {"value": 474729.73, "unit": "ft³"}
